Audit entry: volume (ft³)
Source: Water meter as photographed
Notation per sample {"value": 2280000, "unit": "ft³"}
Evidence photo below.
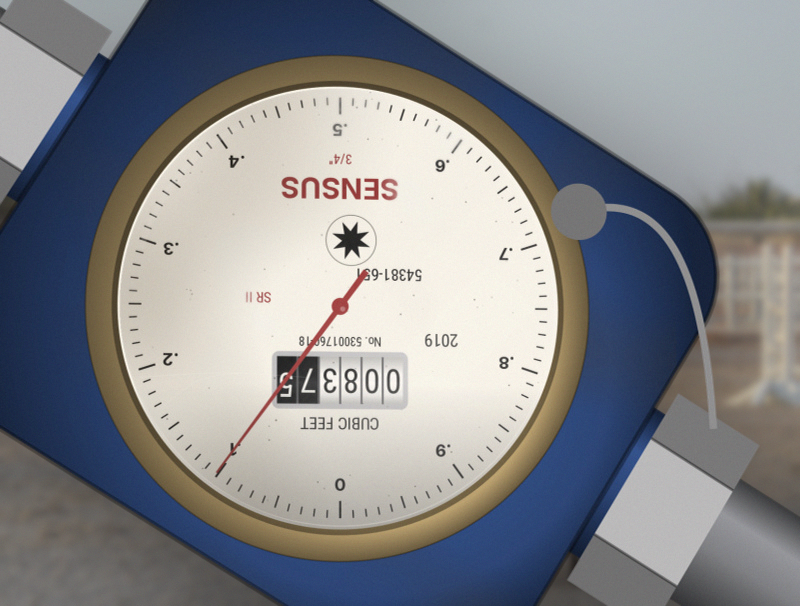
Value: {"value": 8375.10, "unit": "ft³"}
